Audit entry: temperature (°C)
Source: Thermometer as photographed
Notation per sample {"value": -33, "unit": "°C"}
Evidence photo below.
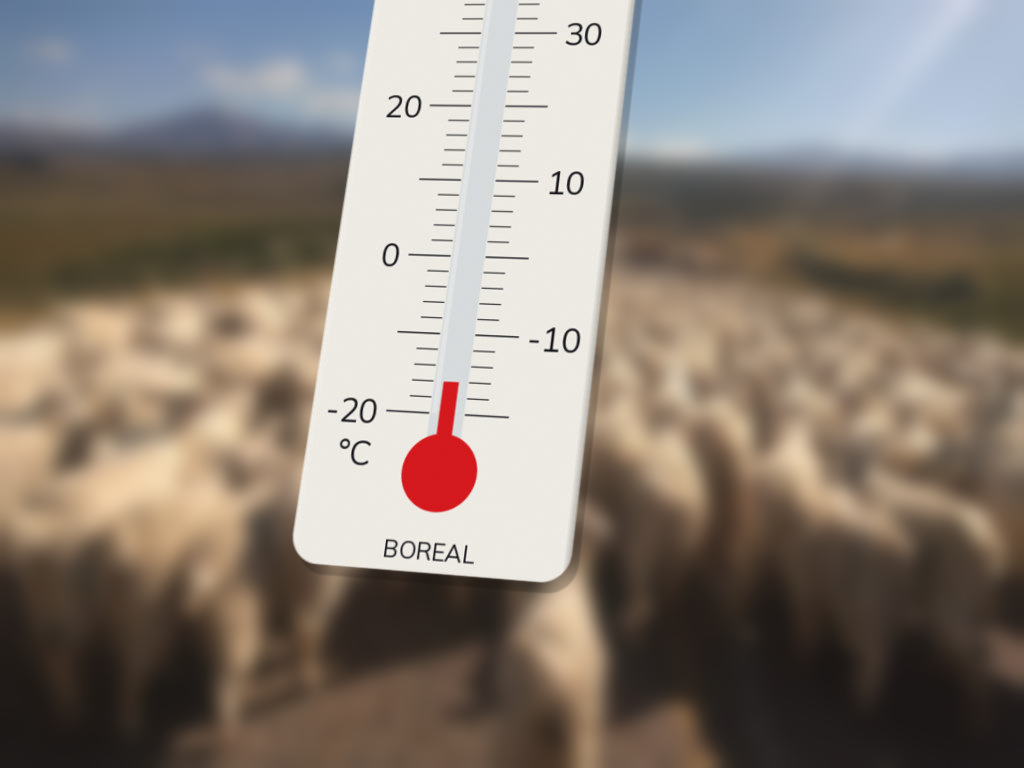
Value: {"value": -16, "unit": "°C"}
